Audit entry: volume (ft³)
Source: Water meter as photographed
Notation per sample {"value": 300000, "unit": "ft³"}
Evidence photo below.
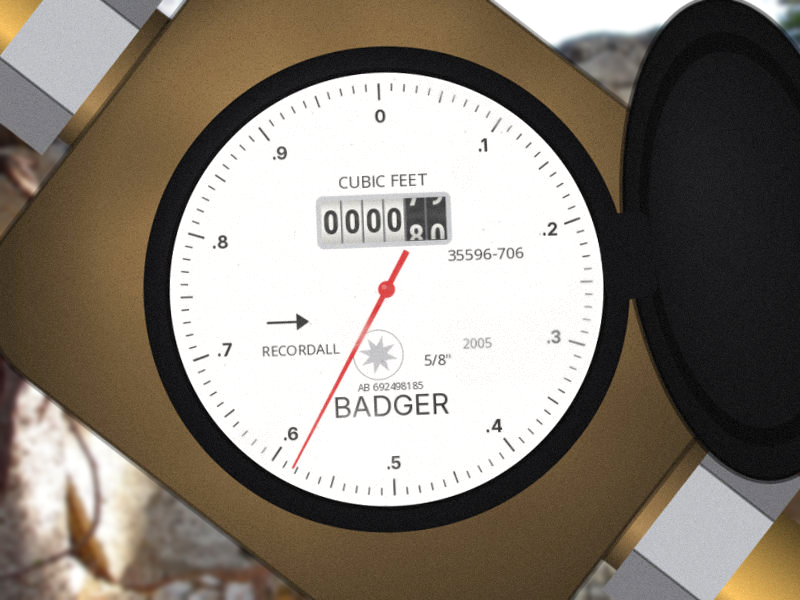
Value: {"value": 79.58, "unit": "ft³"}
